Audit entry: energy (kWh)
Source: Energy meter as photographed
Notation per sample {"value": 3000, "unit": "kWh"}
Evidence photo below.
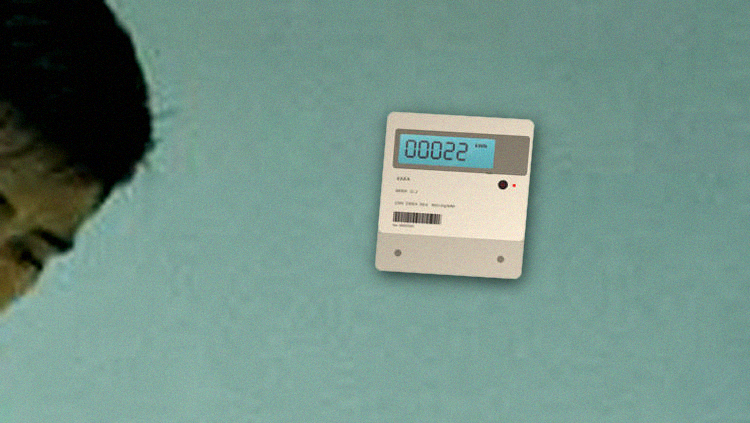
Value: {"value": 22, "unit": "kWh"}
